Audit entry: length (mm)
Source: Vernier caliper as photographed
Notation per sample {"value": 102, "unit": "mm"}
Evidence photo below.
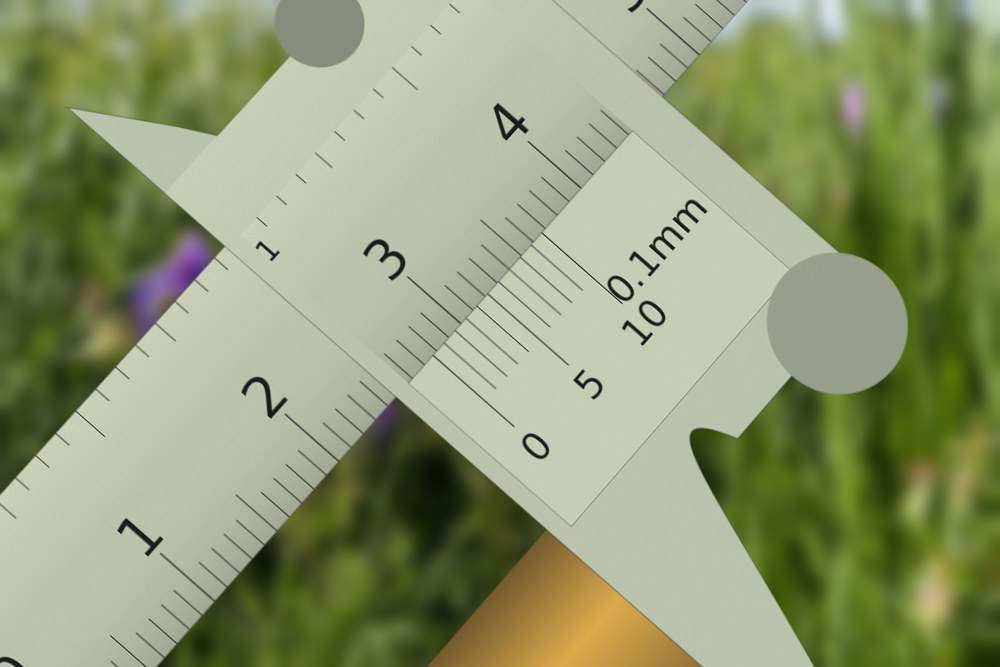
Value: {"value": 27.7, "unit": "mm"}
